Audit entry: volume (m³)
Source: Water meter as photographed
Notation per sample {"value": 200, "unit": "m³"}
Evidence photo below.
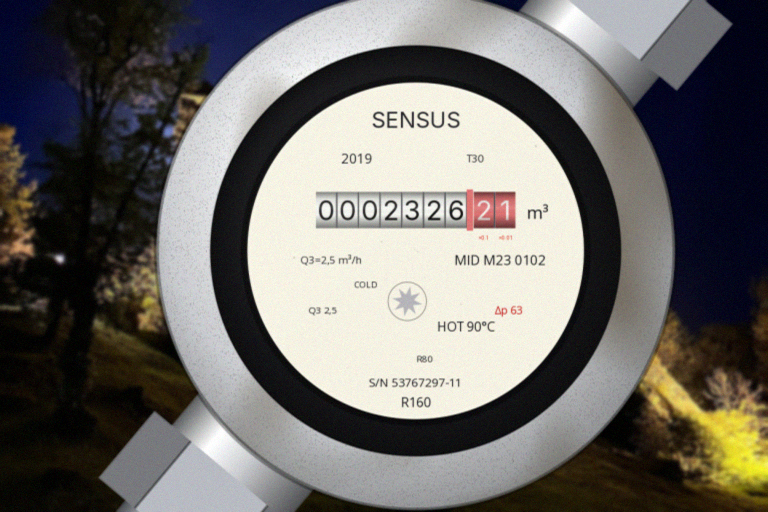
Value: {"value": 2326.21, "unit": "m³"}
